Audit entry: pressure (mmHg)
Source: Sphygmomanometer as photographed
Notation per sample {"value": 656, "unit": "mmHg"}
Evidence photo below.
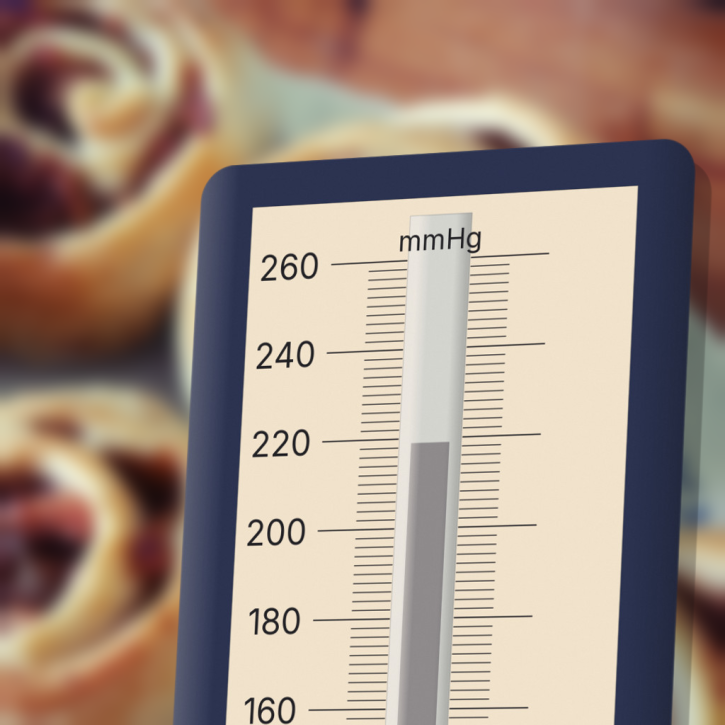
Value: {"value": 219, "unit": "mmHg"}
